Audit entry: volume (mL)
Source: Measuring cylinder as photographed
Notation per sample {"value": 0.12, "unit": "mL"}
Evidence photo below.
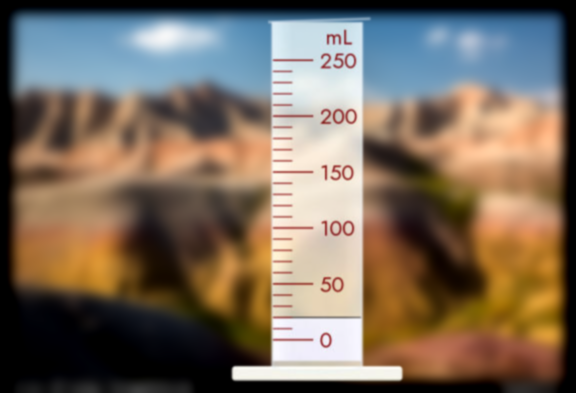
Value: {"value": 20, "unit": "mL"}
